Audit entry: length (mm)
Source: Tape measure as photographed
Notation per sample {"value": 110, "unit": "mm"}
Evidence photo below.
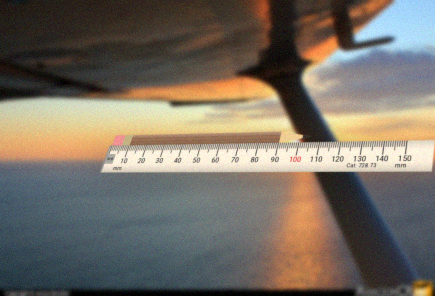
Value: {"value": 105, "unit": "mm"}
